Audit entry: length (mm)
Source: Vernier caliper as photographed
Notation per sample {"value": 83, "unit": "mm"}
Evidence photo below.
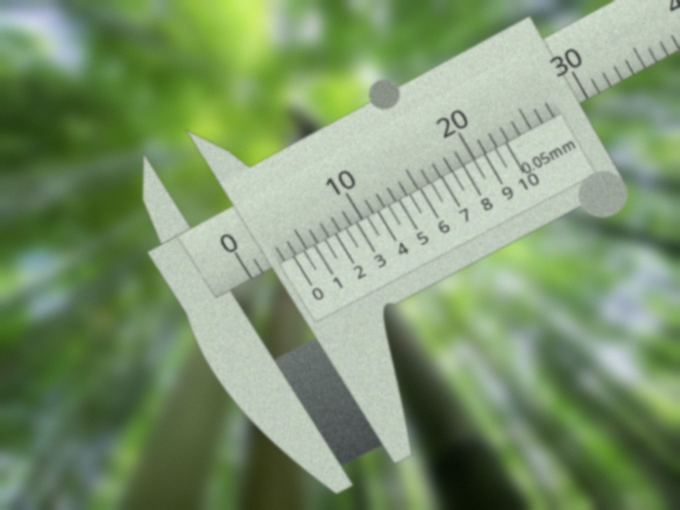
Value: {"value": 3.8, "unit": "mm"}
